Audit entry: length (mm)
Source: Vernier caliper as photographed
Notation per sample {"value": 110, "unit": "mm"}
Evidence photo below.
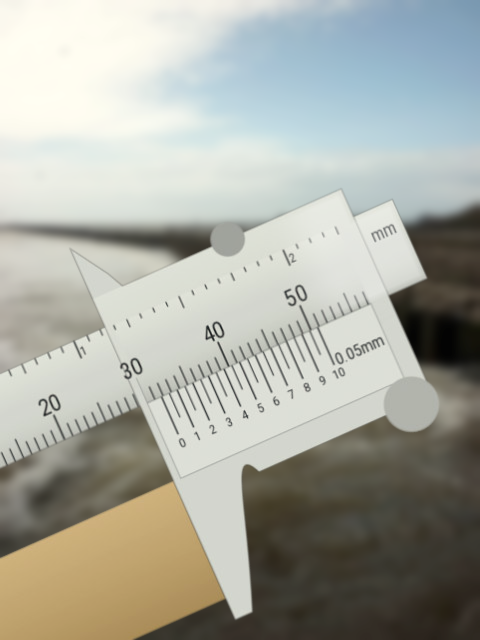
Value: {"value": 31.8, "unit": "mm"}
